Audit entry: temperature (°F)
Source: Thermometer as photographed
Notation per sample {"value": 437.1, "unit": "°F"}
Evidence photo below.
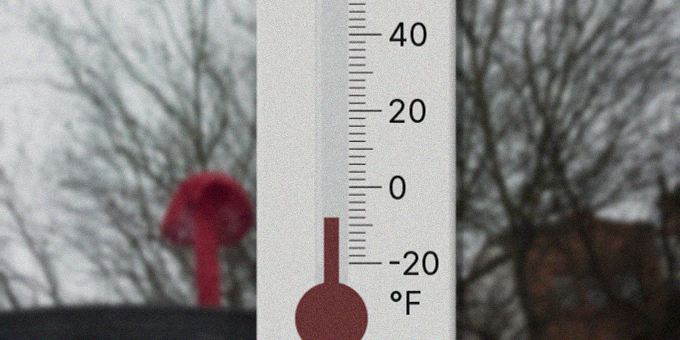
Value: {"value": -8, "unit": "°F"}
